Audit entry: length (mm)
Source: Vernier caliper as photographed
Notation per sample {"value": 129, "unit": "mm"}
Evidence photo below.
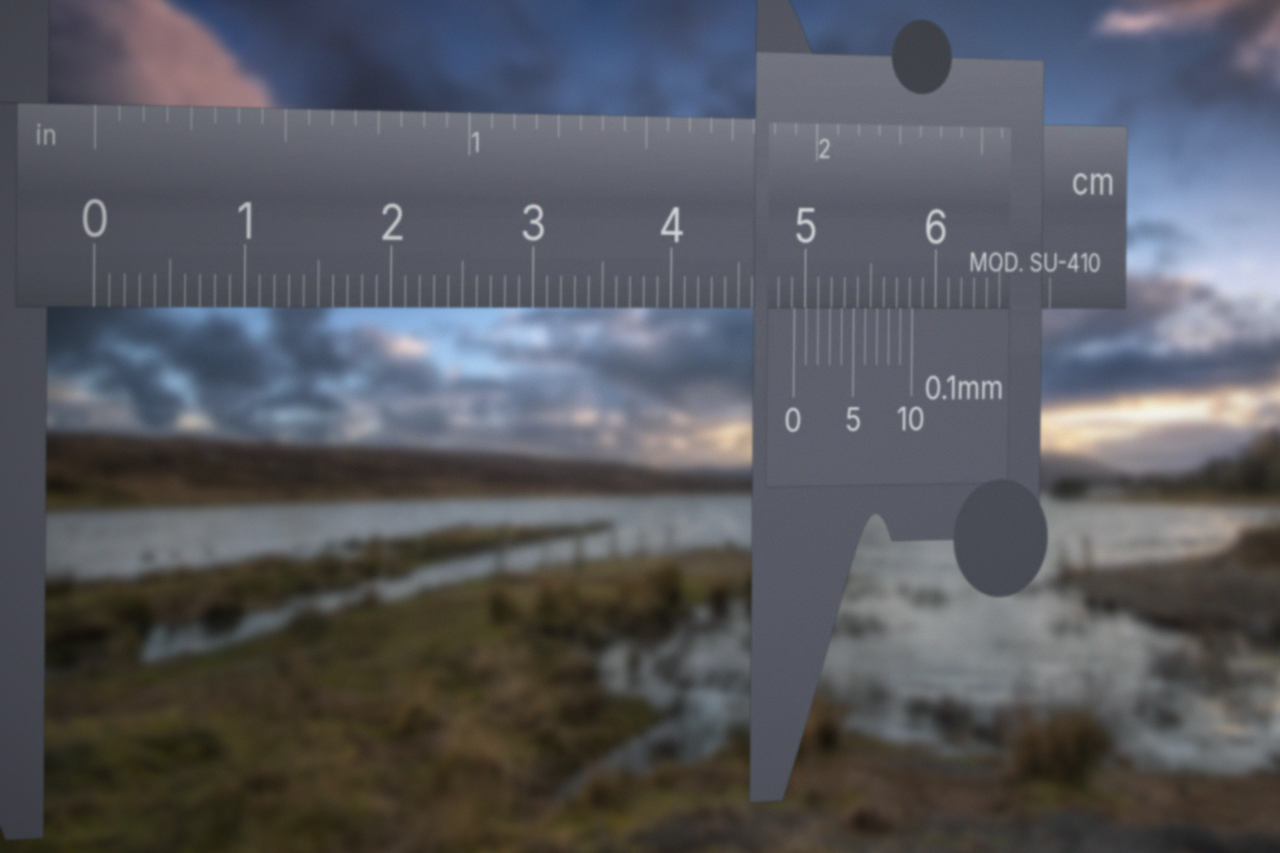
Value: {"value": 49.2, "unit": "mm"}
